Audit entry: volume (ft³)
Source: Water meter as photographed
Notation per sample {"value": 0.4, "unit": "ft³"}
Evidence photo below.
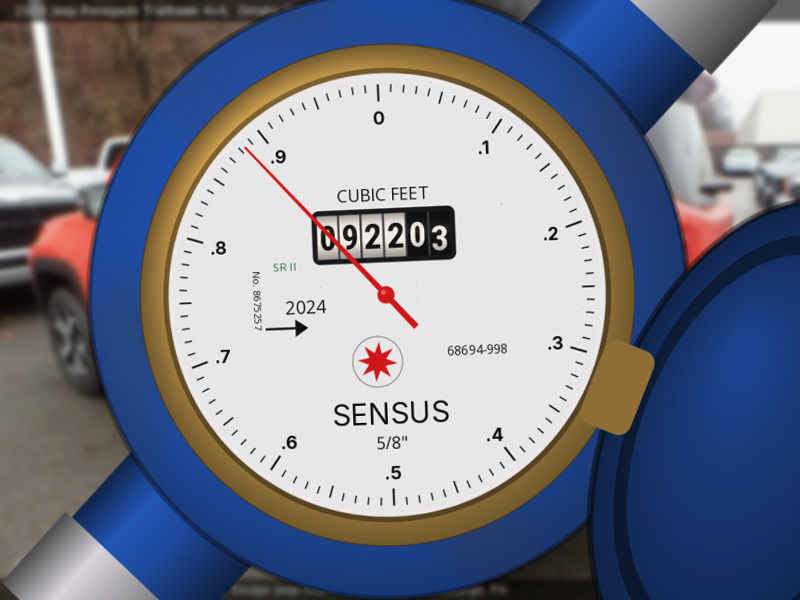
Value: {"value": 92202.88, "unit": "ft³"}
